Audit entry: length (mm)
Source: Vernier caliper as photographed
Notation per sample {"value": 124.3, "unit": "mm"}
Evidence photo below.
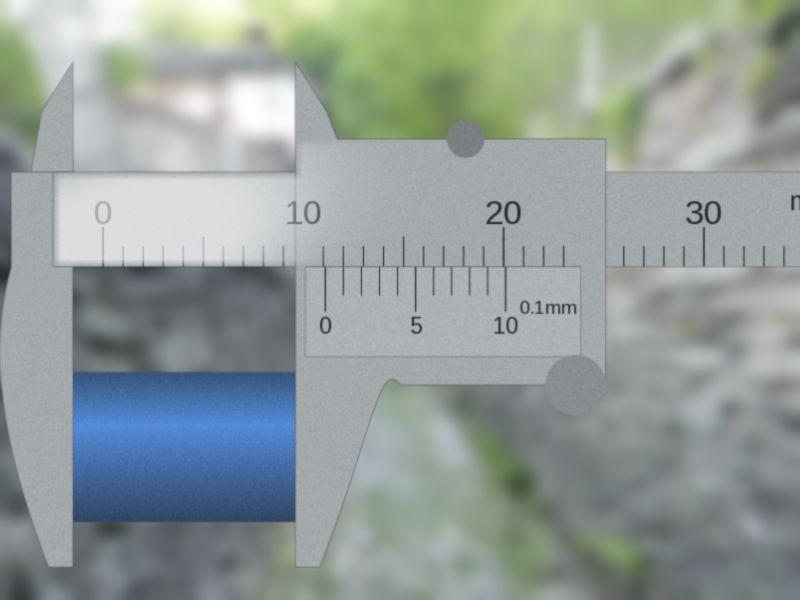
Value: {"value": 11.1, "unit": "mm"}
